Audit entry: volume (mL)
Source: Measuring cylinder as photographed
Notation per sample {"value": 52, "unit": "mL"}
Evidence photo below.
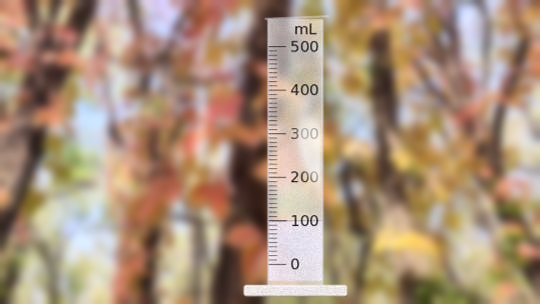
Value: {"value": 100, "unit": "mL"}
